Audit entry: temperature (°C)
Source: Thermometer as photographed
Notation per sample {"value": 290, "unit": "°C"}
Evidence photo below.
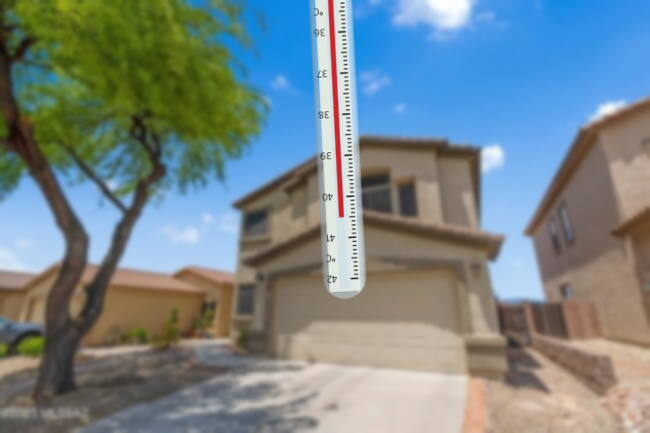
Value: {"value": 40.5, "unit": "°C"}
